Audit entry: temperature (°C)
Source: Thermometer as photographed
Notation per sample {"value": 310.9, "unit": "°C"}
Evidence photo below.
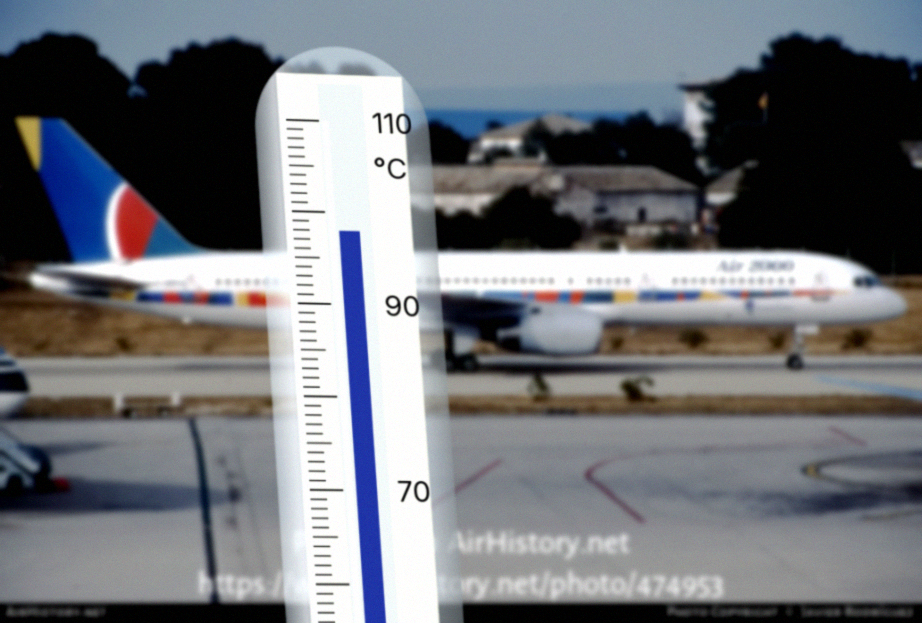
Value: {"value": 98, "unit": "°C"}
